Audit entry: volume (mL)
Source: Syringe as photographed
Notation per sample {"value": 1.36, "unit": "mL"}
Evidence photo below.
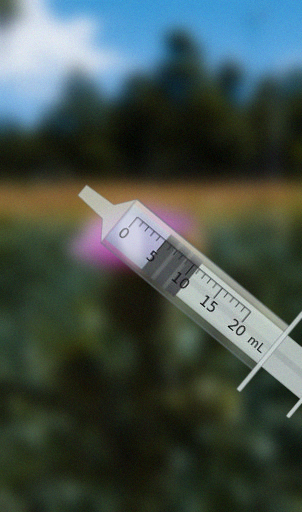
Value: {"value": 5, "unit": "mL"}
